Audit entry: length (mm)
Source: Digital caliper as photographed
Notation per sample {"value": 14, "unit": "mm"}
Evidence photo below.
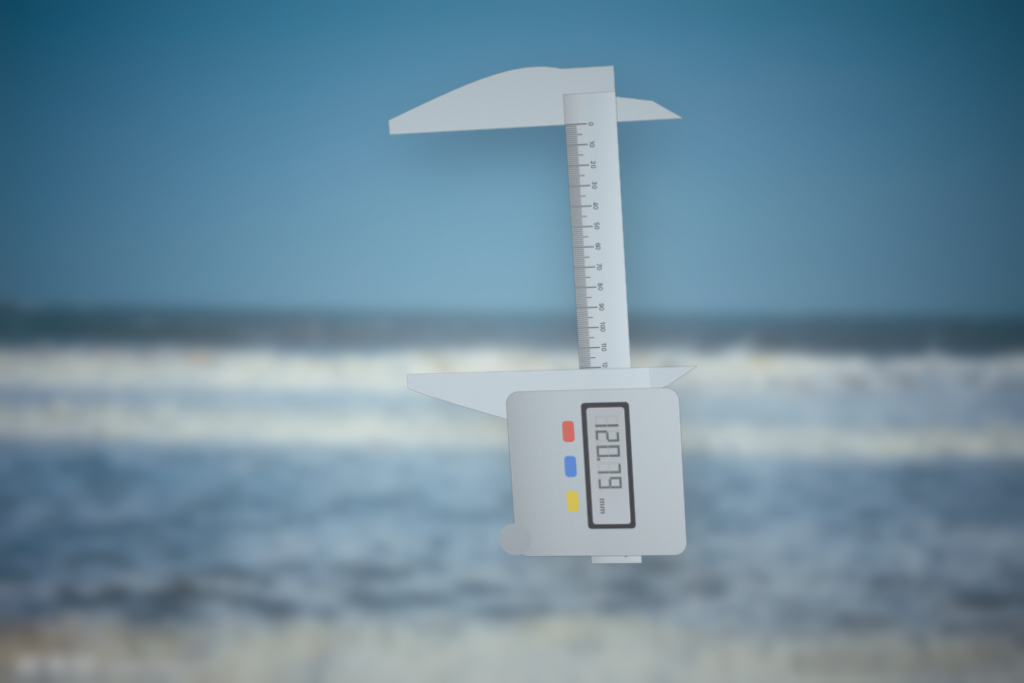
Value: {"value": 120.79, "unit": "mm"}
